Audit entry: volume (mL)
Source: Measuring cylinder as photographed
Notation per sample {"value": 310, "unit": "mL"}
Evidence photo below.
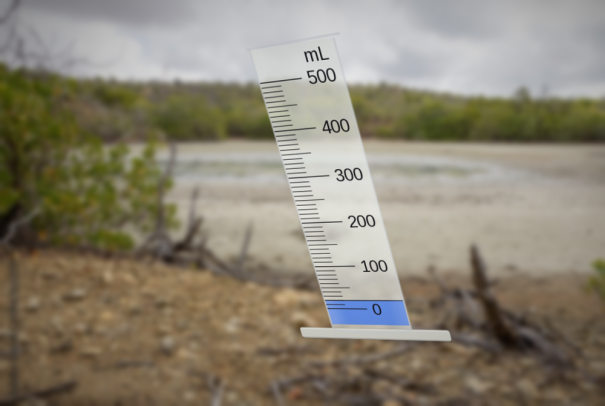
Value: {"value": 20, "unit": "mL"}
